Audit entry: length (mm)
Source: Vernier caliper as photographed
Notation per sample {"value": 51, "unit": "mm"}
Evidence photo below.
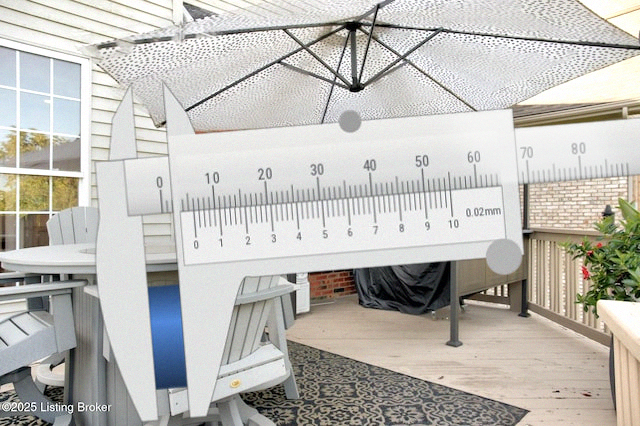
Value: {"value": 6.0, "unit": "mm"}
